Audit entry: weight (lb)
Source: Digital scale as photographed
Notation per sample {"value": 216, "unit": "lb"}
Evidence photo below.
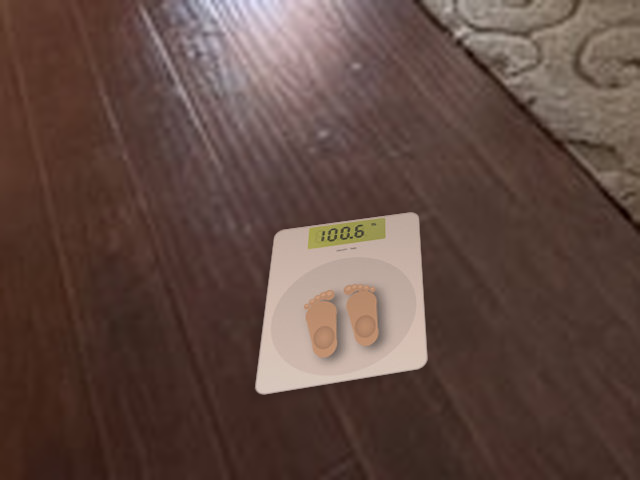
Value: {"value": 100.6, "unit": "lb"}
